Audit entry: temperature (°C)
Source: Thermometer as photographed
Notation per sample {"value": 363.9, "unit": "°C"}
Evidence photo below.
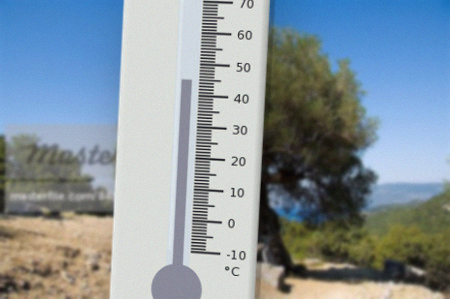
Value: {"value": 45, "unit": "°C"}
